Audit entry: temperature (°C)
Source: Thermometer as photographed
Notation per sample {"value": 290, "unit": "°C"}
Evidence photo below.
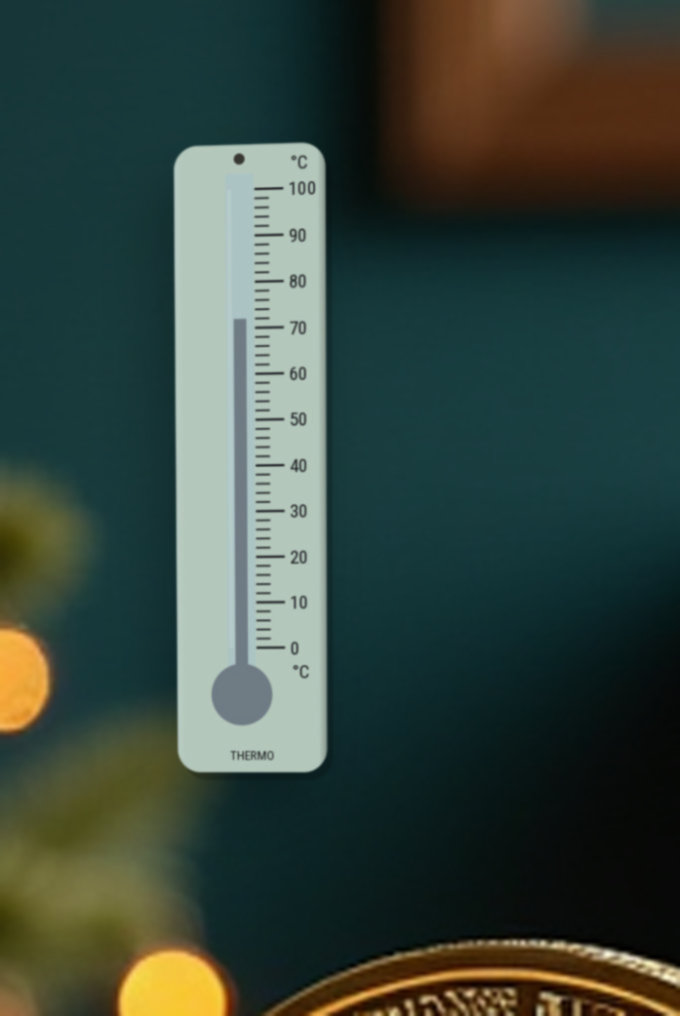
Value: {"value": 72, "unit": "°C"}
